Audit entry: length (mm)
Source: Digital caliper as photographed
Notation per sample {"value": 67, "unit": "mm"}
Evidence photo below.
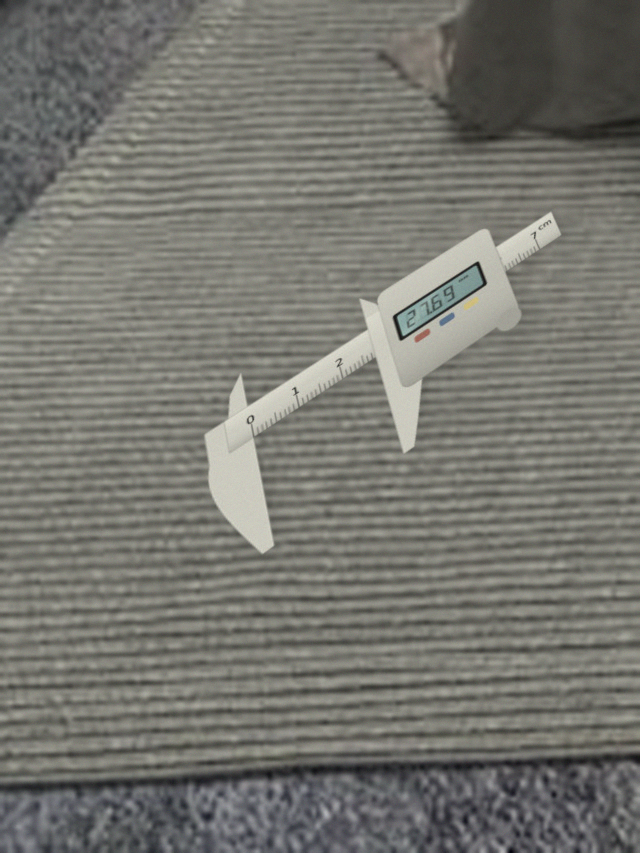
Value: {"value": 27.69, "unit": "mm"}
